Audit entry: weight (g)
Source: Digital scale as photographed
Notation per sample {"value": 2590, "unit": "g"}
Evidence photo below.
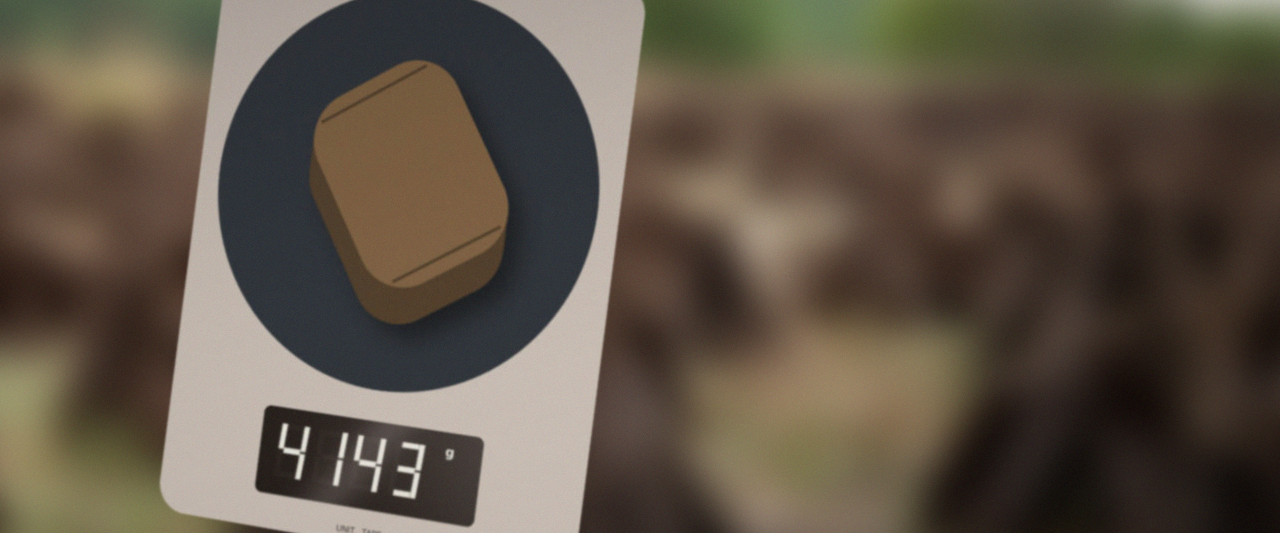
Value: {"value": 4143, "unit": "g"}
